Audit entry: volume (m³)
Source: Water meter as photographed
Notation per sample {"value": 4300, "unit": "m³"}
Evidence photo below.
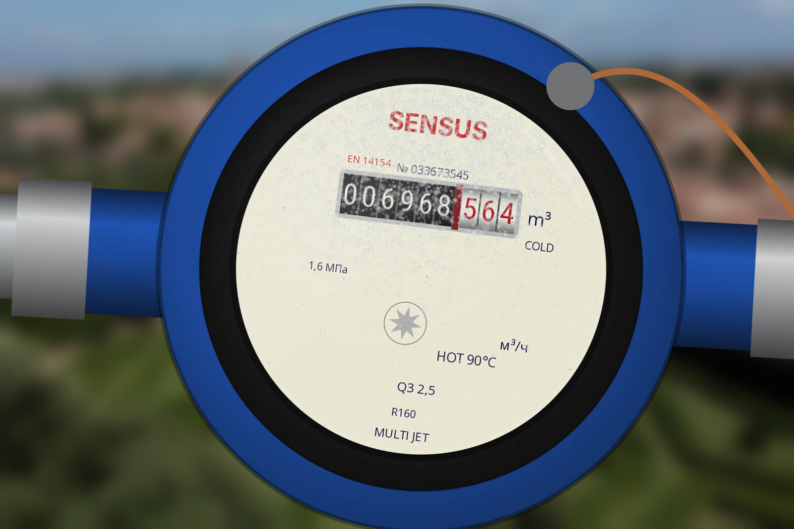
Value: {"value": 6968.564, "unit": "m³"}
